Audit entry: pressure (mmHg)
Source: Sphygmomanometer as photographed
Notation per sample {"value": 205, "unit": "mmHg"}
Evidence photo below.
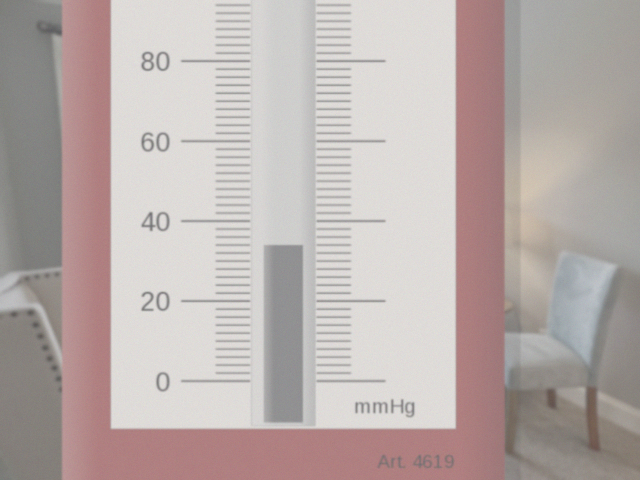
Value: {"value": 34, "unit": "mmHg"}
